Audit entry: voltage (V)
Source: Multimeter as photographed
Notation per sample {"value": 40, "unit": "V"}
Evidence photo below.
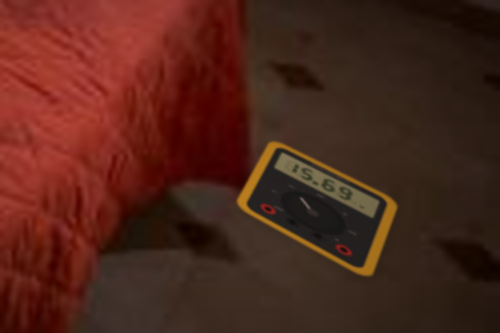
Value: {"value": 15.69, "unit": "V"}
